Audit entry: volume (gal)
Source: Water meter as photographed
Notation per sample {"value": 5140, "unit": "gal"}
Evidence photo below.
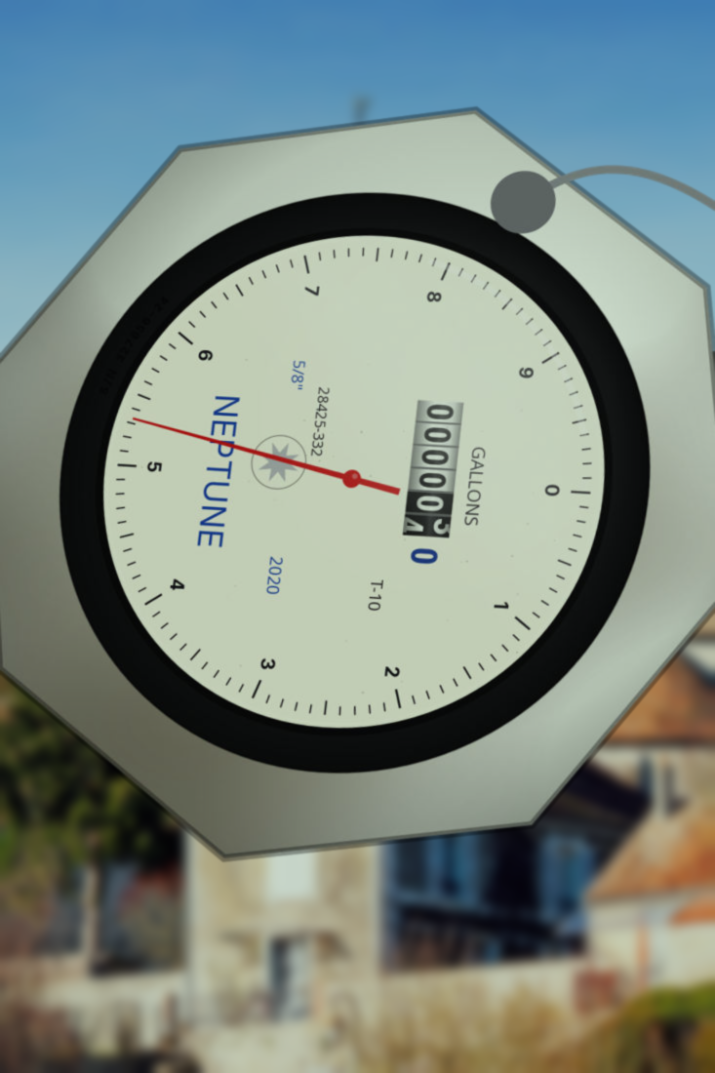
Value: {"value": 35.3, "unit": "gal"}
